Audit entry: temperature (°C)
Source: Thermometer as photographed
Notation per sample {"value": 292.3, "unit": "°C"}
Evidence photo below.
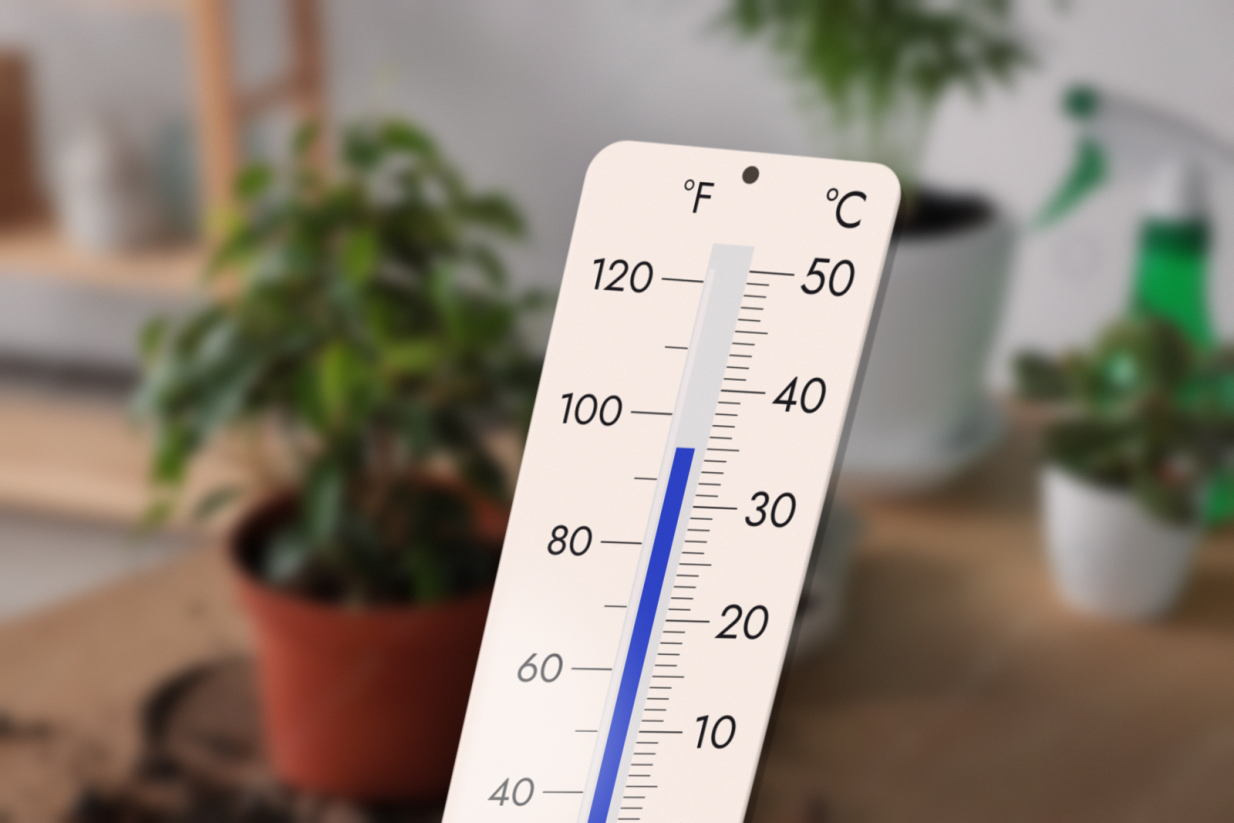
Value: {"value": 35, "unit": "°C"}
